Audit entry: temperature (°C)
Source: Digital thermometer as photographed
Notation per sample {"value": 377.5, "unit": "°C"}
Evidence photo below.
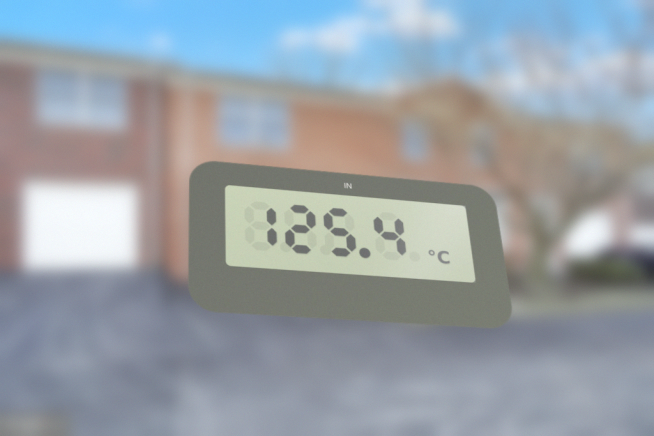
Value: {"value": 125.4, "unit": "°C"}
